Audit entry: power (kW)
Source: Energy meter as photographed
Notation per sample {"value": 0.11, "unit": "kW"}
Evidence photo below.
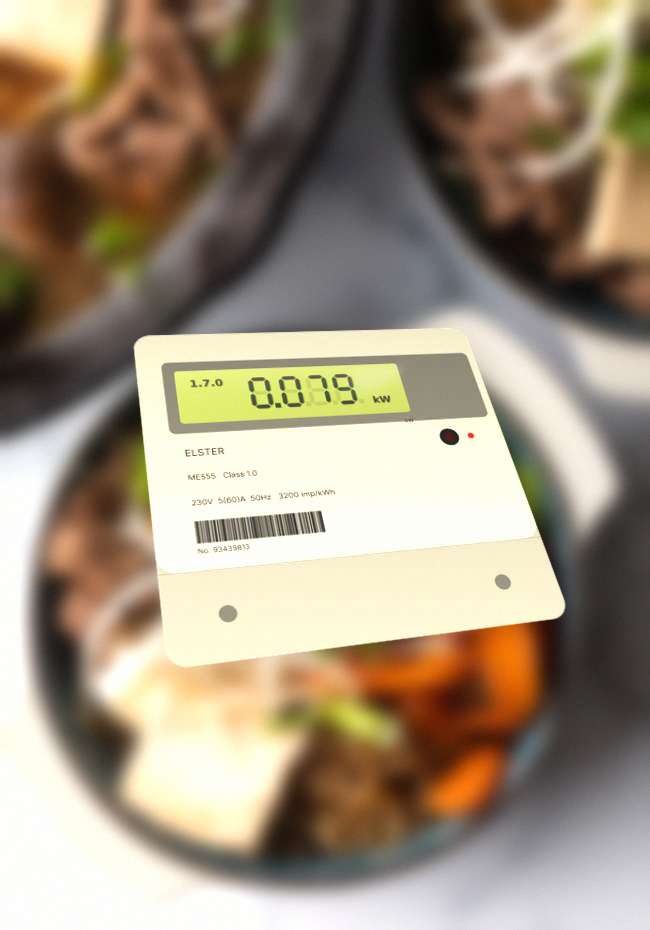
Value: {"value": 0.079, "unit": "kW"}
